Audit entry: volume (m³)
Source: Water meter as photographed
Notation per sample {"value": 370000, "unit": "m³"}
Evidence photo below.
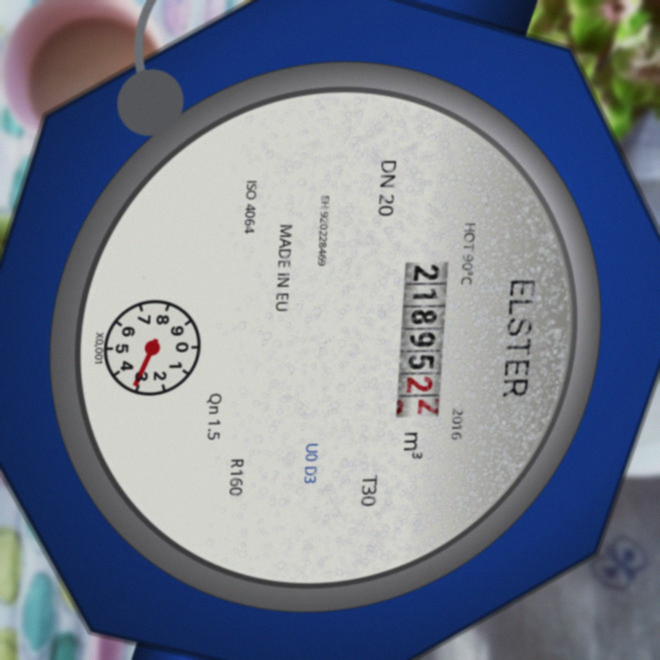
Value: {"value": 21895.223, "unit": "m³"}
